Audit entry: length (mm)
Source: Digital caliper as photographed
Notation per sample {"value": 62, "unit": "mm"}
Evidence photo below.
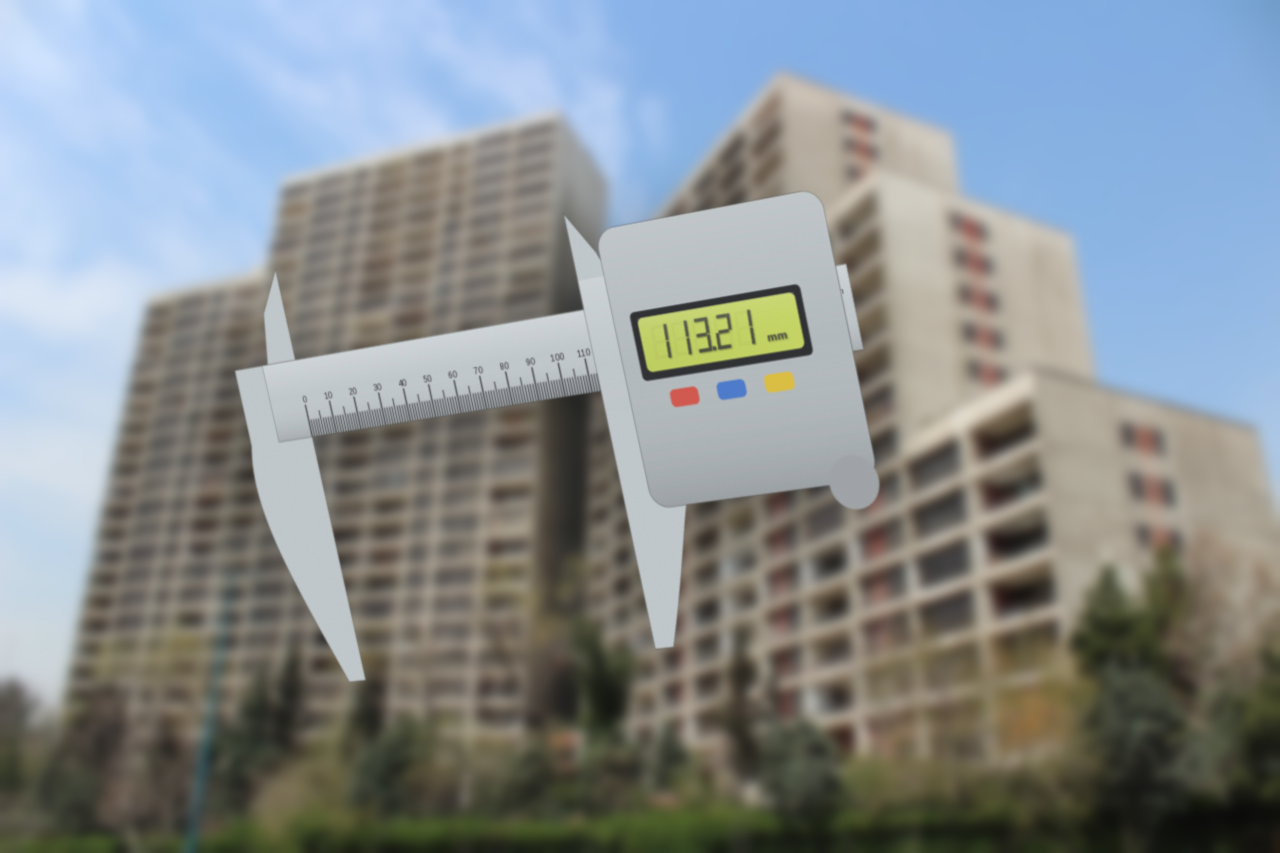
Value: {"value": 113.21, "unit": "mm"}
